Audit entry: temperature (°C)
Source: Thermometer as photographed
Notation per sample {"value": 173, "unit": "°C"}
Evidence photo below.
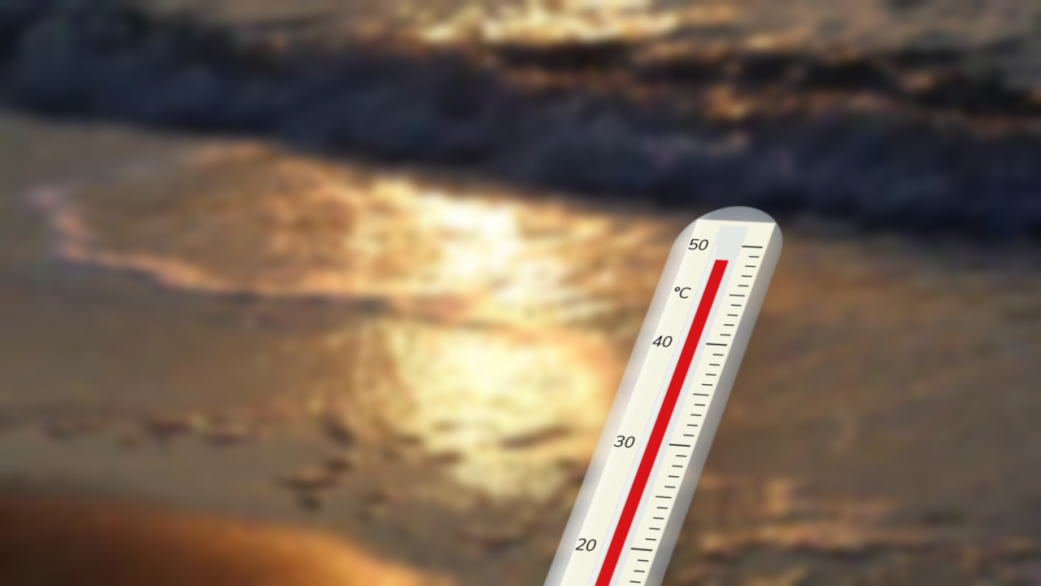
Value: {"value": 48.5, "unit": "°C"}
